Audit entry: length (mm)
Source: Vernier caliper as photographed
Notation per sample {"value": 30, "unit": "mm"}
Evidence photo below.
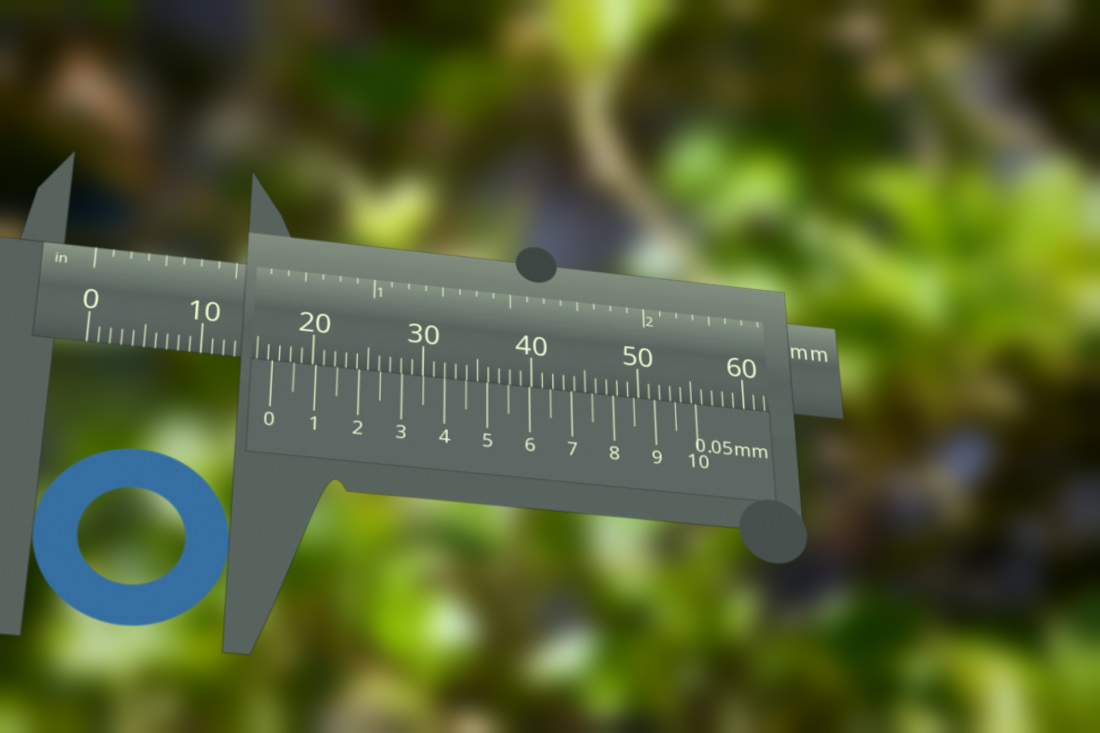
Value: {"value": 16.4, "unit": "mm"}
